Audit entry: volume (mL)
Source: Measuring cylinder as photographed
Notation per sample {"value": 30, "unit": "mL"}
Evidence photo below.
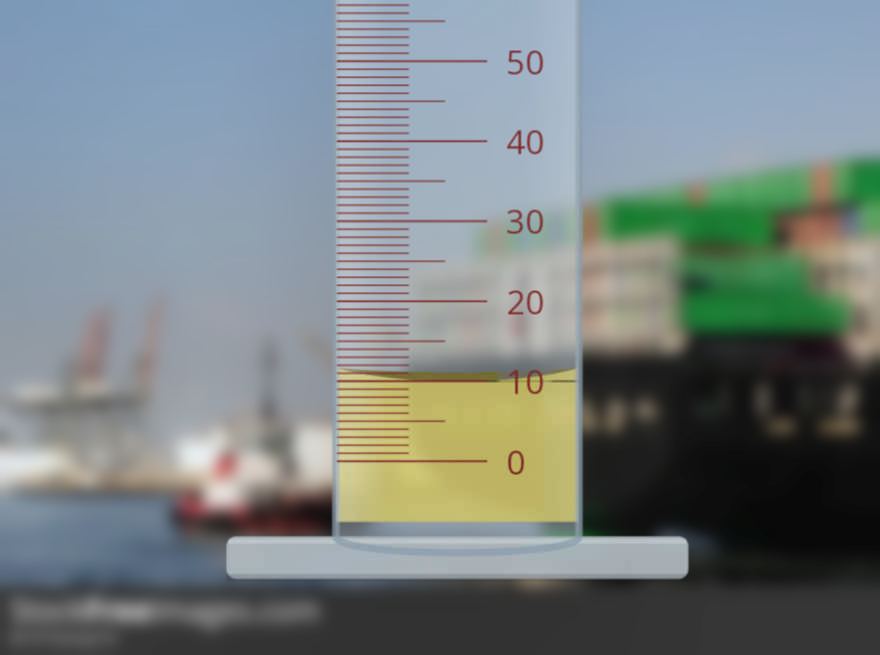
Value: {"value": 10, "unit": "mL"}
